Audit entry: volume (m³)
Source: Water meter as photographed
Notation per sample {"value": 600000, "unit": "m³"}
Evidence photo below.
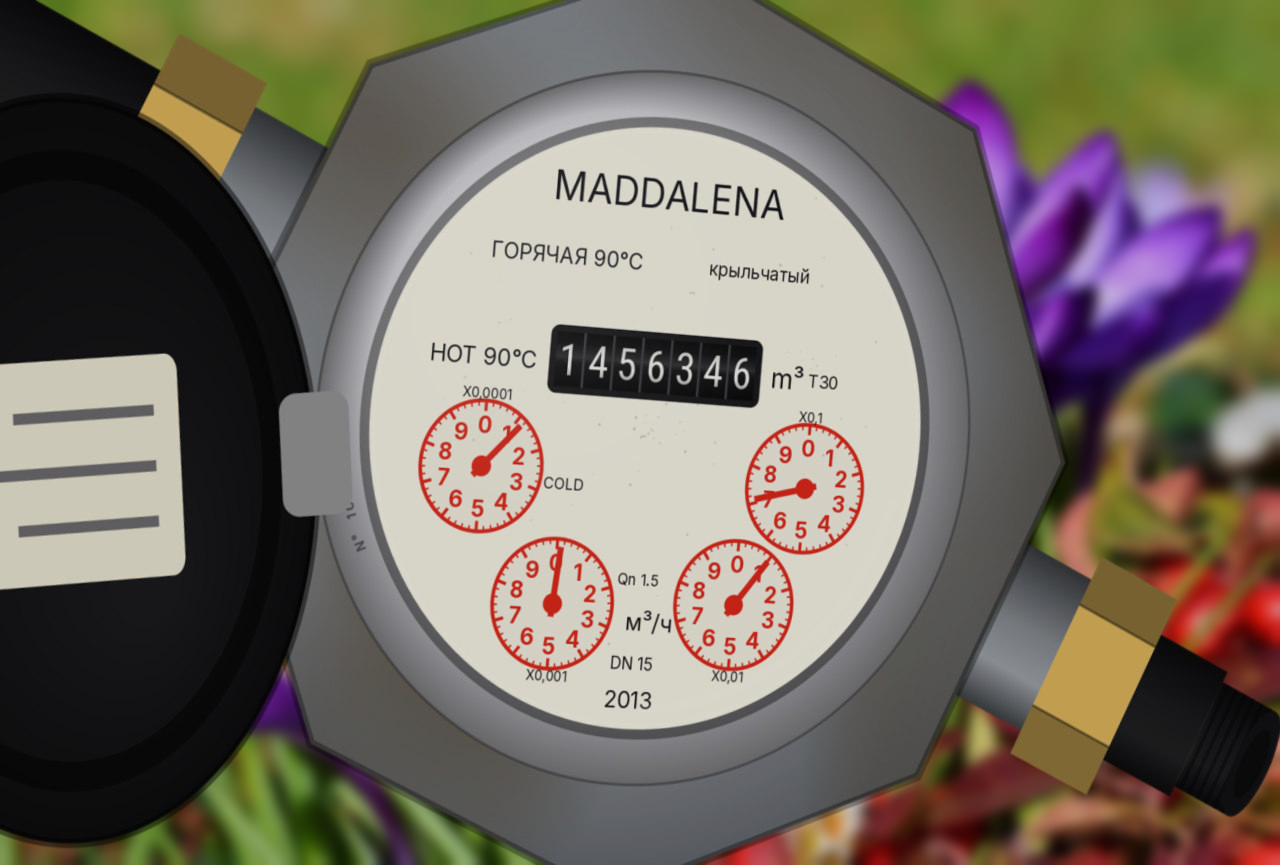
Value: {"value": 1456346.7101, "unit": "m³"}
